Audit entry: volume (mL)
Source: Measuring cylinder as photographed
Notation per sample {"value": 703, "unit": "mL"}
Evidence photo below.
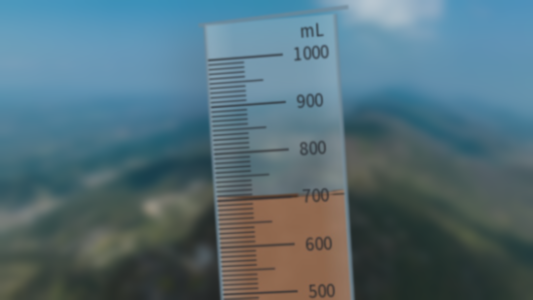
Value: {"value": 700, "unit": "mL"}
